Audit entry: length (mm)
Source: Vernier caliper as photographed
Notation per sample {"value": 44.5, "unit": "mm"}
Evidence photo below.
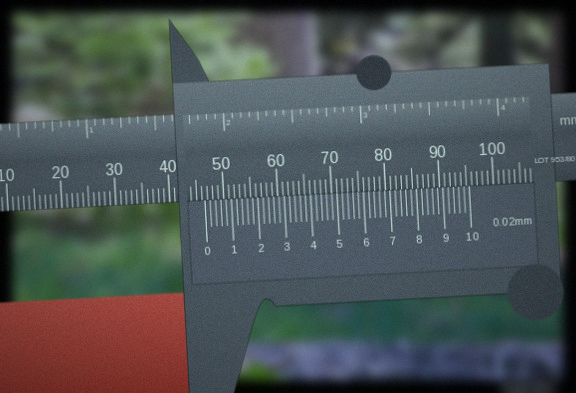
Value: {"value": 46.5, "unit": "mm"}
